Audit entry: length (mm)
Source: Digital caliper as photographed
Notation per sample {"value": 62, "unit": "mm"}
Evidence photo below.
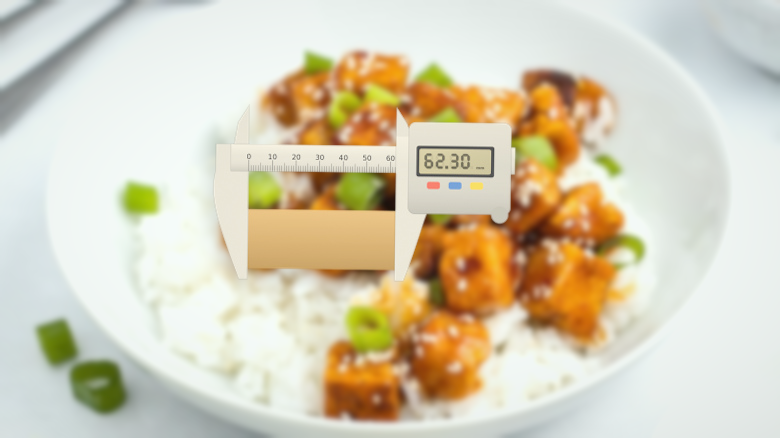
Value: {"value": 62.30, "unit": "mm"}
